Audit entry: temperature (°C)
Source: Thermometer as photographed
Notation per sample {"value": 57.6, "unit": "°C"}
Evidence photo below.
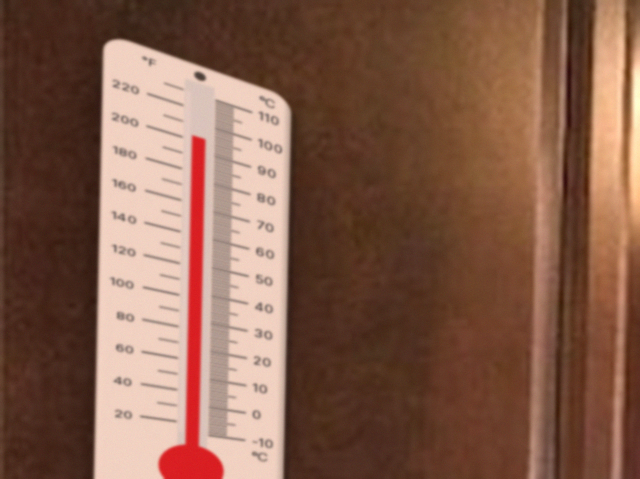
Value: {"value": 95, "unit": "°C"}
